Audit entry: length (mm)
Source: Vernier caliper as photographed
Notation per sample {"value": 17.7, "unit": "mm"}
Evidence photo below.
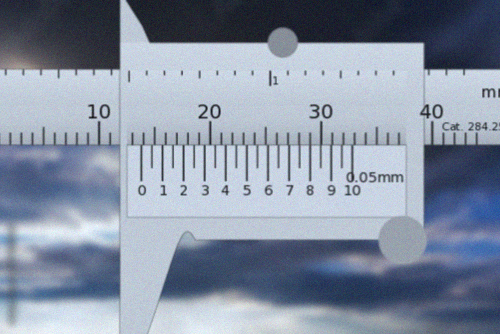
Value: {"value": 13.8, "unit": "mm"}
